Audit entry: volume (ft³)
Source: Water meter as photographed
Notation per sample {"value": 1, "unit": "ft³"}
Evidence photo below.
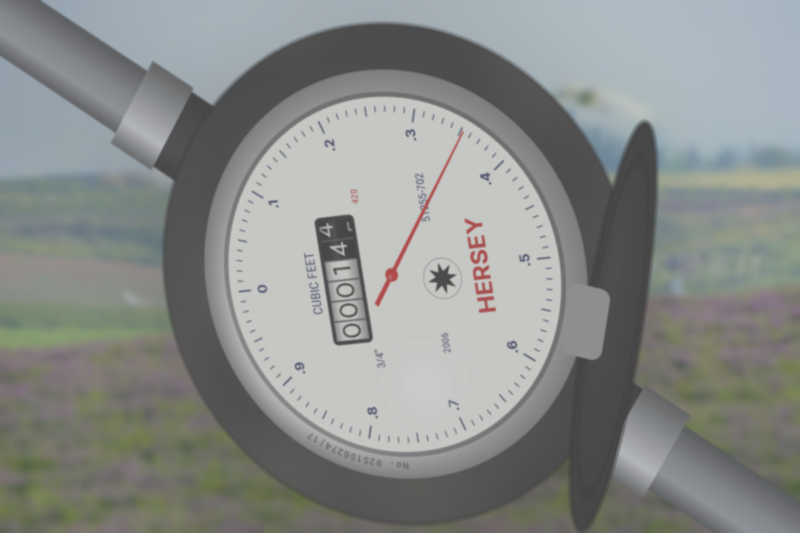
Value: {"value": 144.35, "unit": "ft³"}
